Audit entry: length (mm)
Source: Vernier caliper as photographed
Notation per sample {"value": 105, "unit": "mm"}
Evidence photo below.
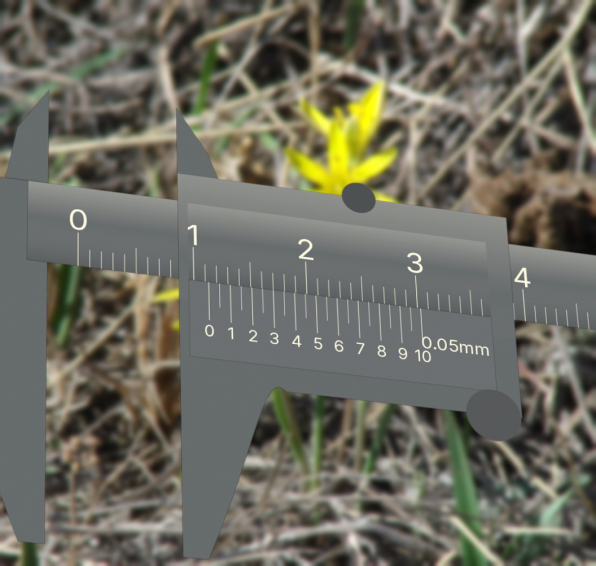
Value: {"value": 11.3, "unit": "mm"}
